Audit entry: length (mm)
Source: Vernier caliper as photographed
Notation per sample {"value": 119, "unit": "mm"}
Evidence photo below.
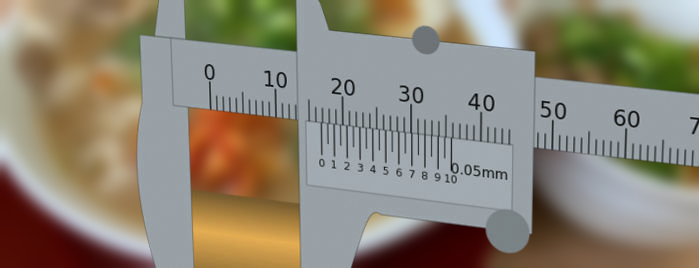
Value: {"value": 16.8, "unit": "mm"}
